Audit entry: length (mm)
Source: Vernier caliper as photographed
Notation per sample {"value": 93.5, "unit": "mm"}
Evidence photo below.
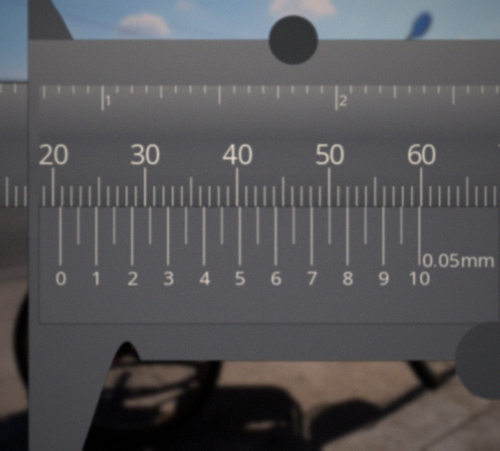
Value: {"value": 20.8, "unit": "mm"}
